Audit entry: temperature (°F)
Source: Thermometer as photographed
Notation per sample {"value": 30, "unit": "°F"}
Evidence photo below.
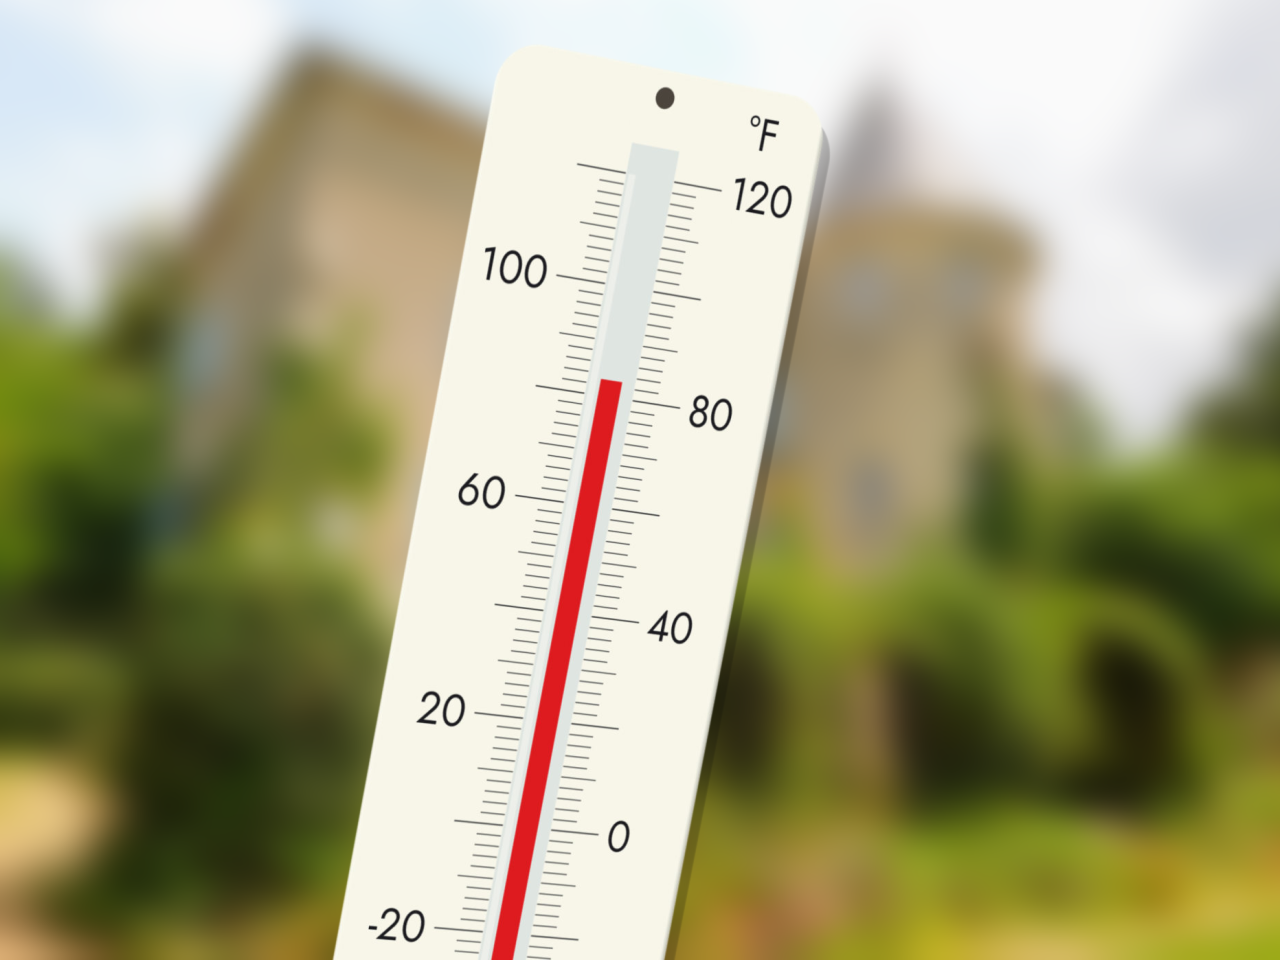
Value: {"value": 83, "unit": "°F"}
